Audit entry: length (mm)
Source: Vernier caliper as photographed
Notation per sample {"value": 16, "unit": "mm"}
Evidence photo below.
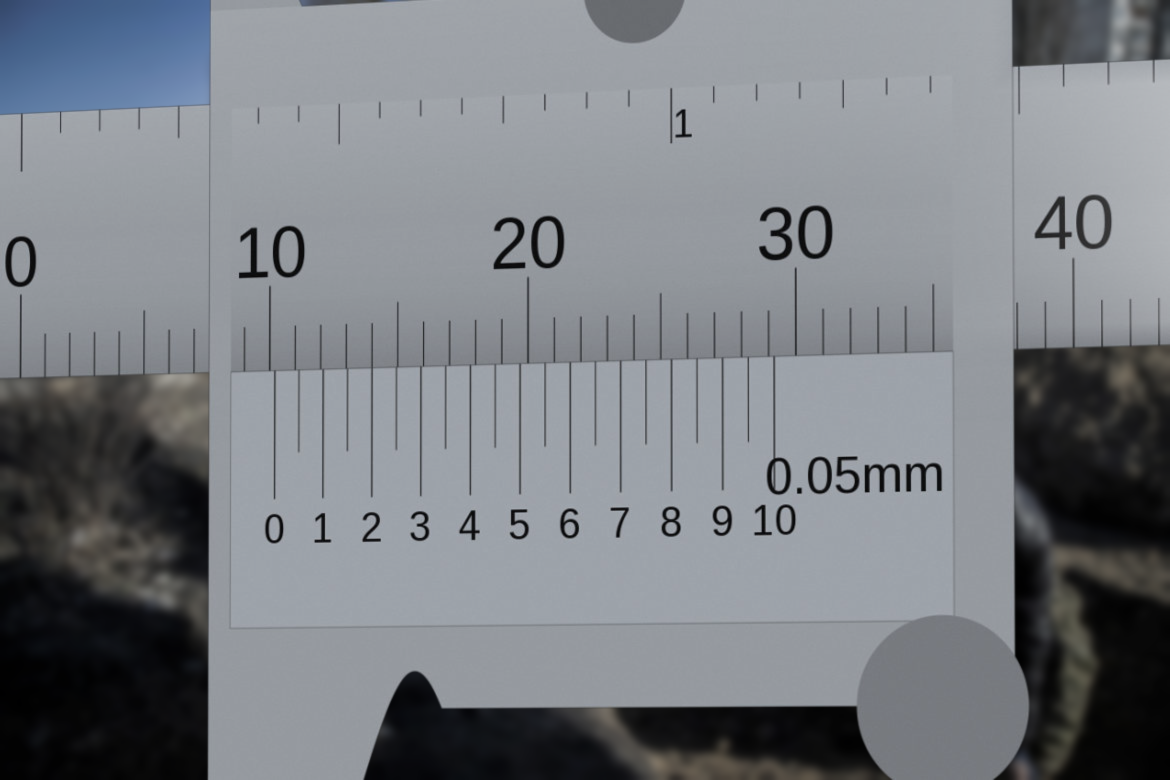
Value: {"value": 10.2, "unit": "mm"}
